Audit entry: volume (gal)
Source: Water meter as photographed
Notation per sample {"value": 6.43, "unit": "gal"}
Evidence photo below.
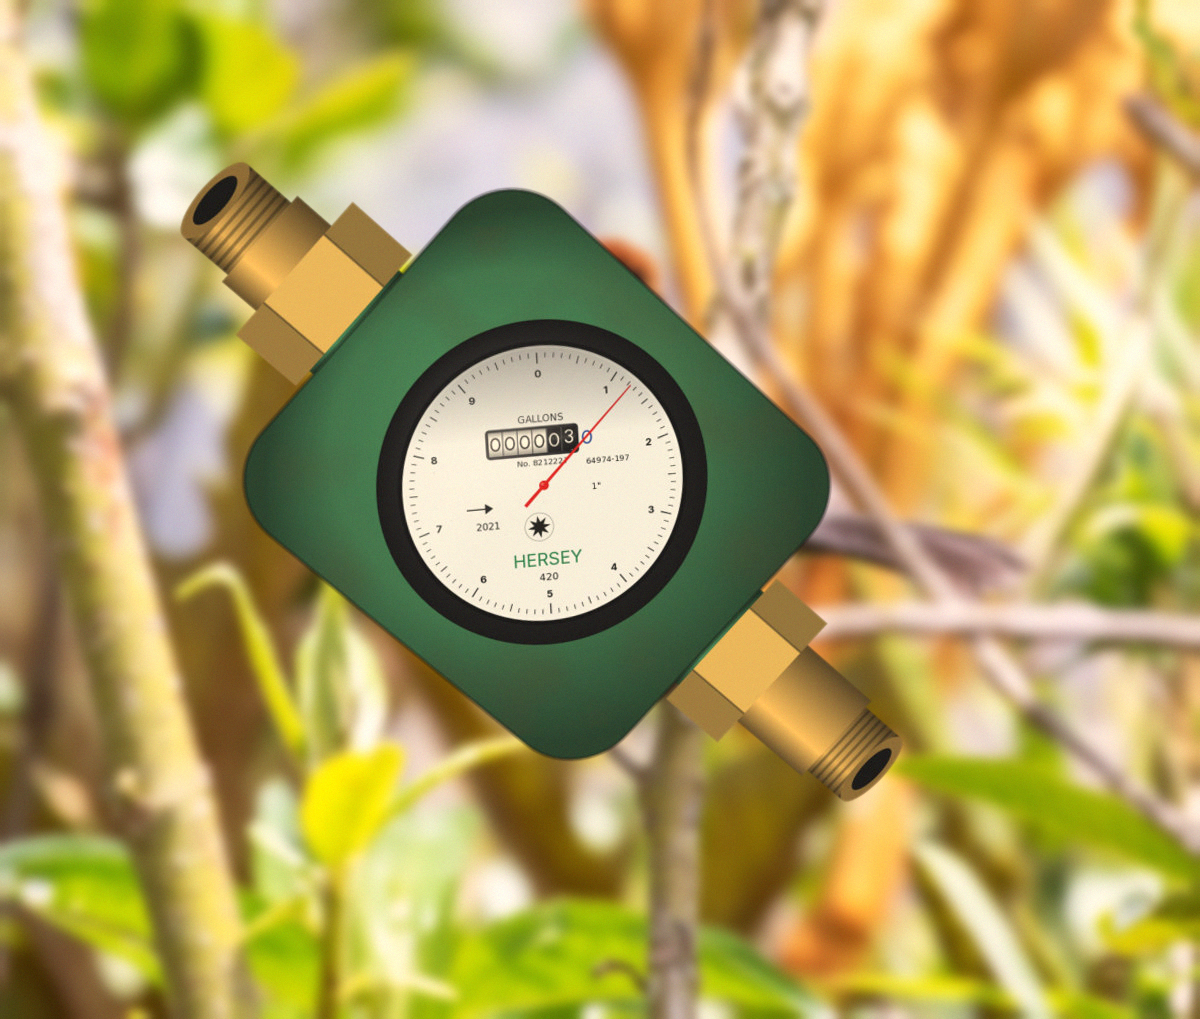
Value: {"value": 31.2, "unit": "gal"}
